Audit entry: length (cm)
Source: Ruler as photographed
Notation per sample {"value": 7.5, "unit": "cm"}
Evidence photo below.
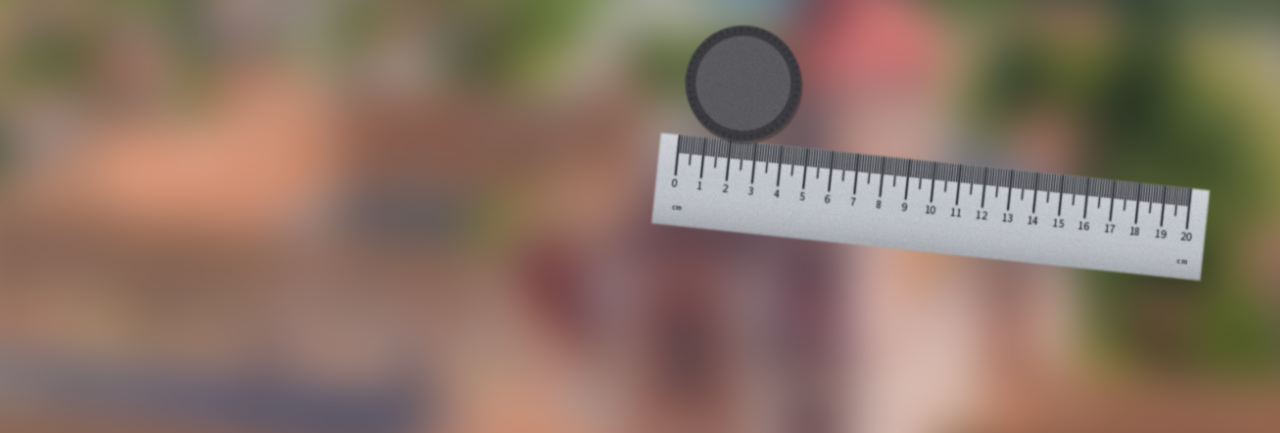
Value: {"value": 4.5, "unit": "cm"}
